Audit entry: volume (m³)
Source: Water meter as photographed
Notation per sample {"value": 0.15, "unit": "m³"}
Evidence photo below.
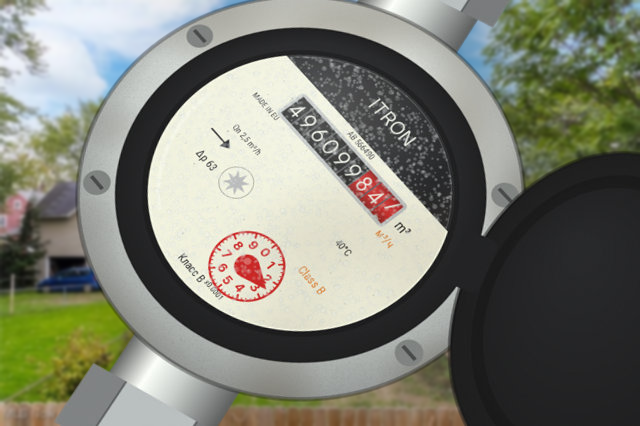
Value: {"value": 496099.8472, "unit": "m³"}
